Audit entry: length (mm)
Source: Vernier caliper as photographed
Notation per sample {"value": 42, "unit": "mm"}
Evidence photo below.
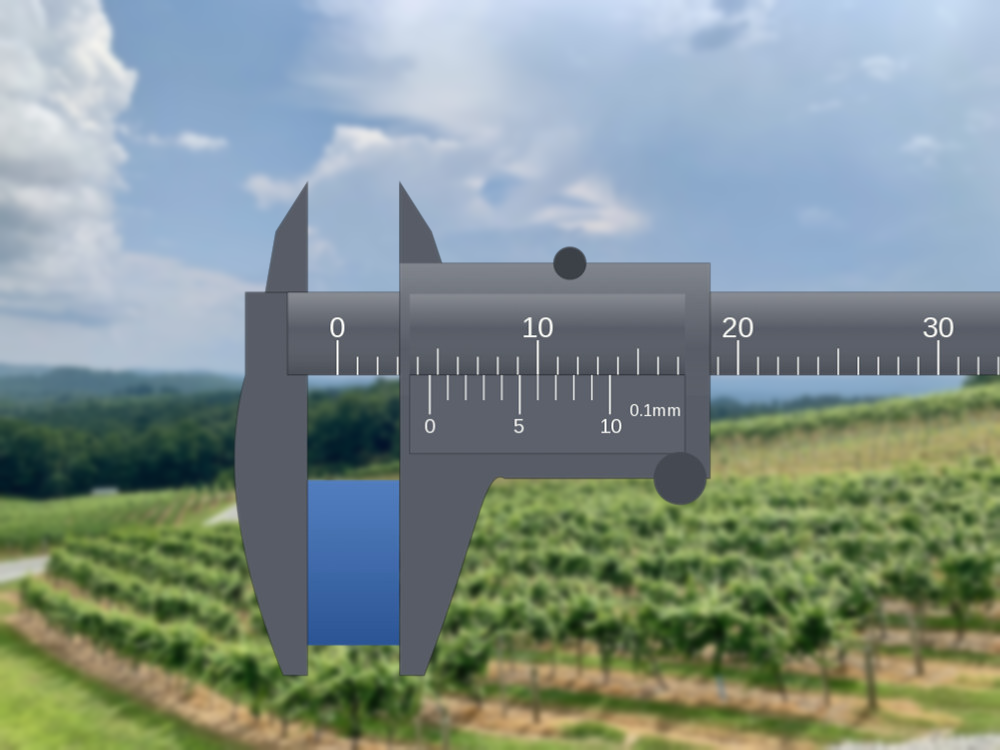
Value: {"value": 4.6, "unit": "mm"}
